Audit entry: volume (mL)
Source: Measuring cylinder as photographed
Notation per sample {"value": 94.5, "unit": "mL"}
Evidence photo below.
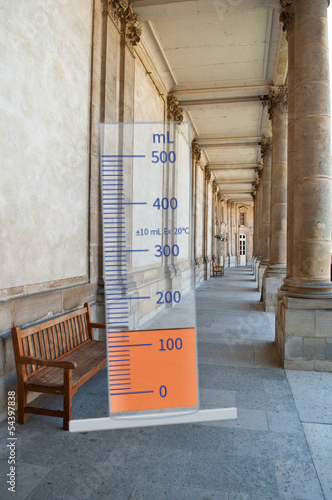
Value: {"value": 130, "unit": "mL"}
